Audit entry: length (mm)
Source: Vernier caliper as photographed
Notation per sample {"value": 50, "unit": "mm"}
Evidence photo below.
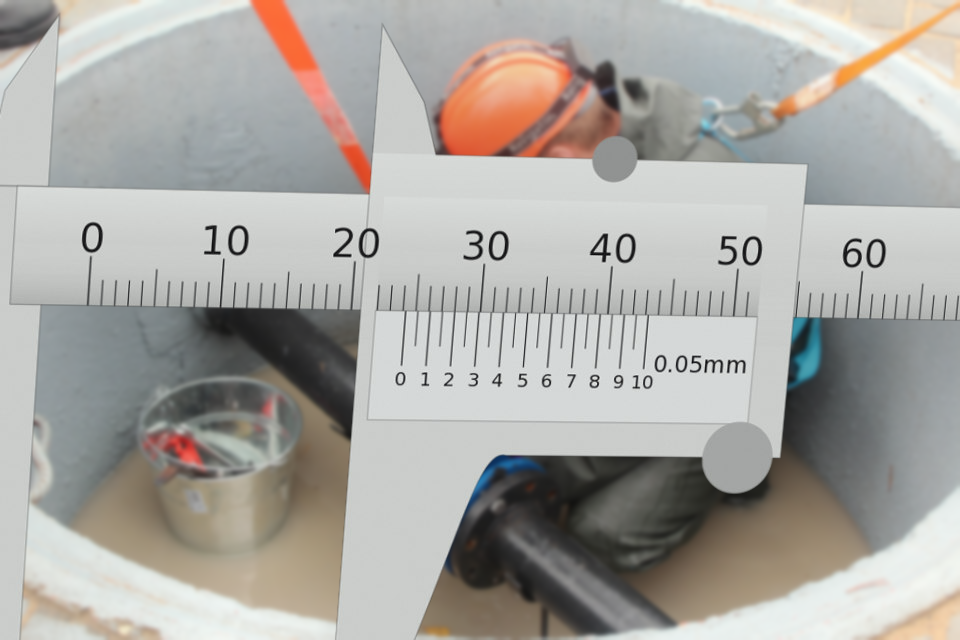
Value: {"value": 24.2, "unit": "mm"}
